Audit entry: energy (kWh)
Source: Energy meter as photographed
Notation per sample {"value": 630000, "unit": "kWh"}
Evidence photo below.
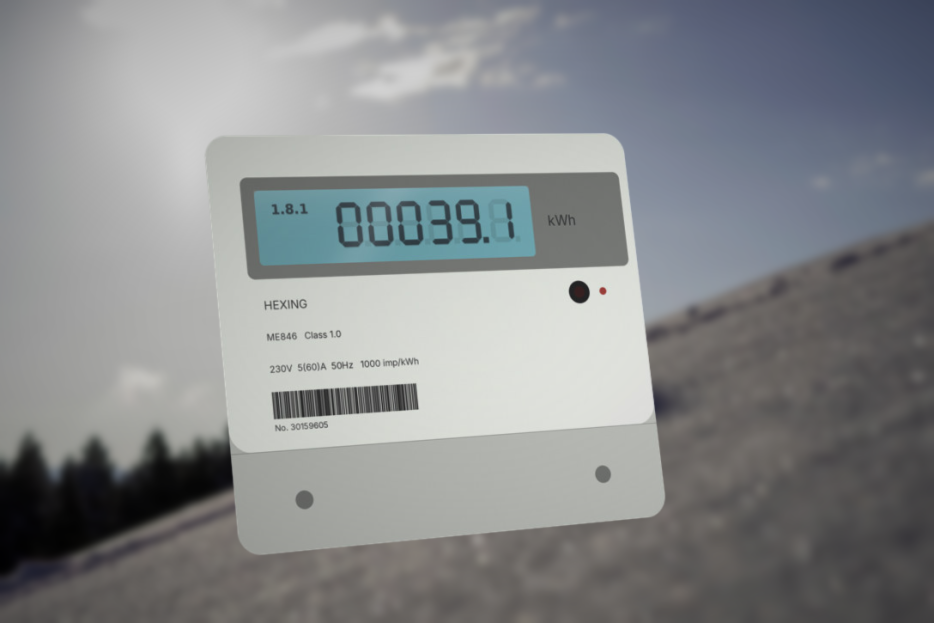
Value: {"value": 39.1, "unit": "kWh"}
